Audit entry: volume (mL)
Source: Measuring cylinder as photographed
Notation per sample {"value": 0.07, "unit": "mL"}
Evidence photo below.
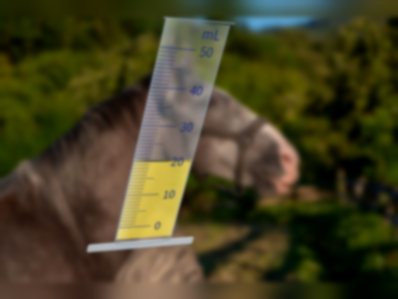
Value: {"value": 20, "unit": "mL"}
